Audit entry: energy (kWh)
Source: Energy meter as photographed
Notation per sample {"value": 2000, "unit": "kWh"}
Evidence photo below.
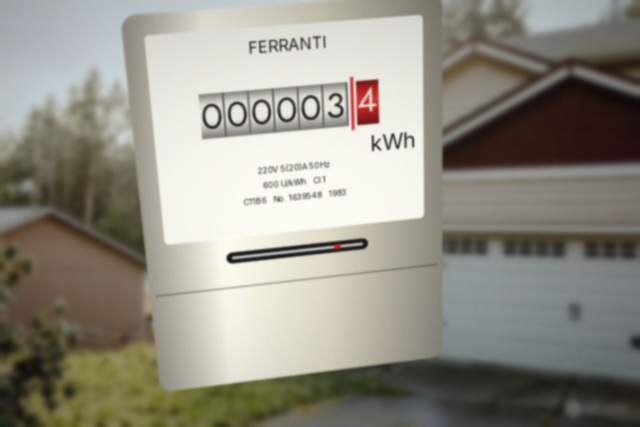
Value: {"value": 3.4, "unit": "kWh"}
